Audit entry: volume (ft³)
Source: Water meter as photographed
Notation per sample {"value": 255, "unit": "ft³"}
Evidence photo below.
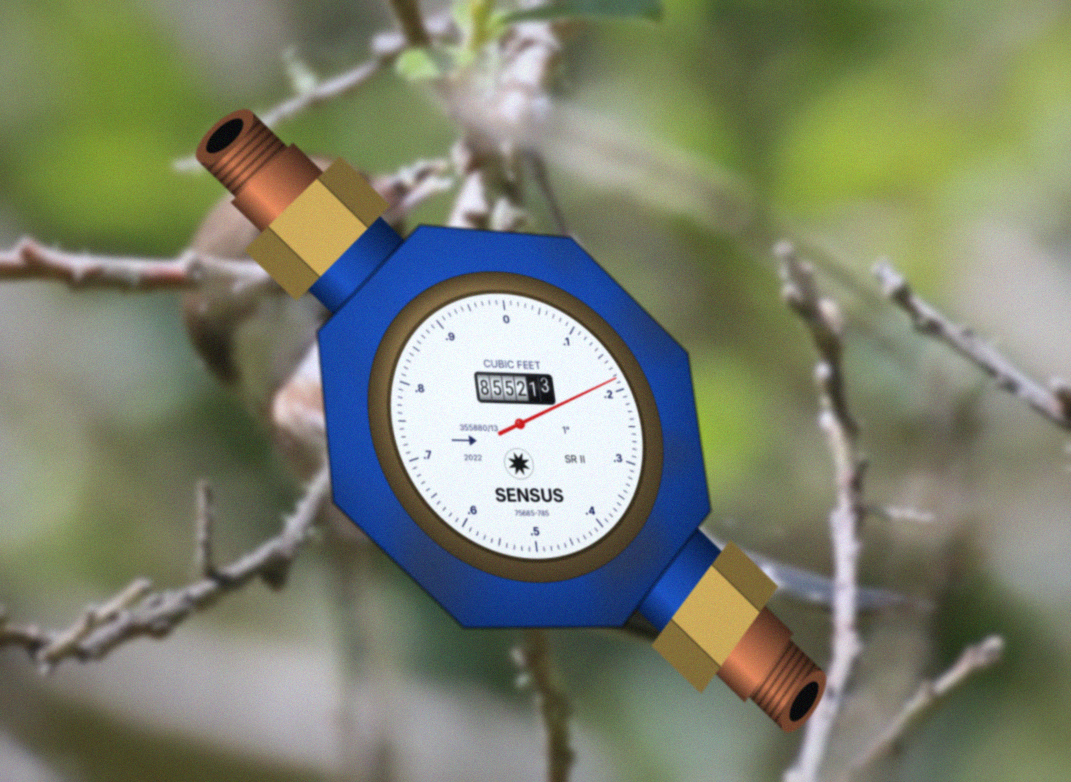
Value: {"value": 855213.18, "unit": "ft³"}
